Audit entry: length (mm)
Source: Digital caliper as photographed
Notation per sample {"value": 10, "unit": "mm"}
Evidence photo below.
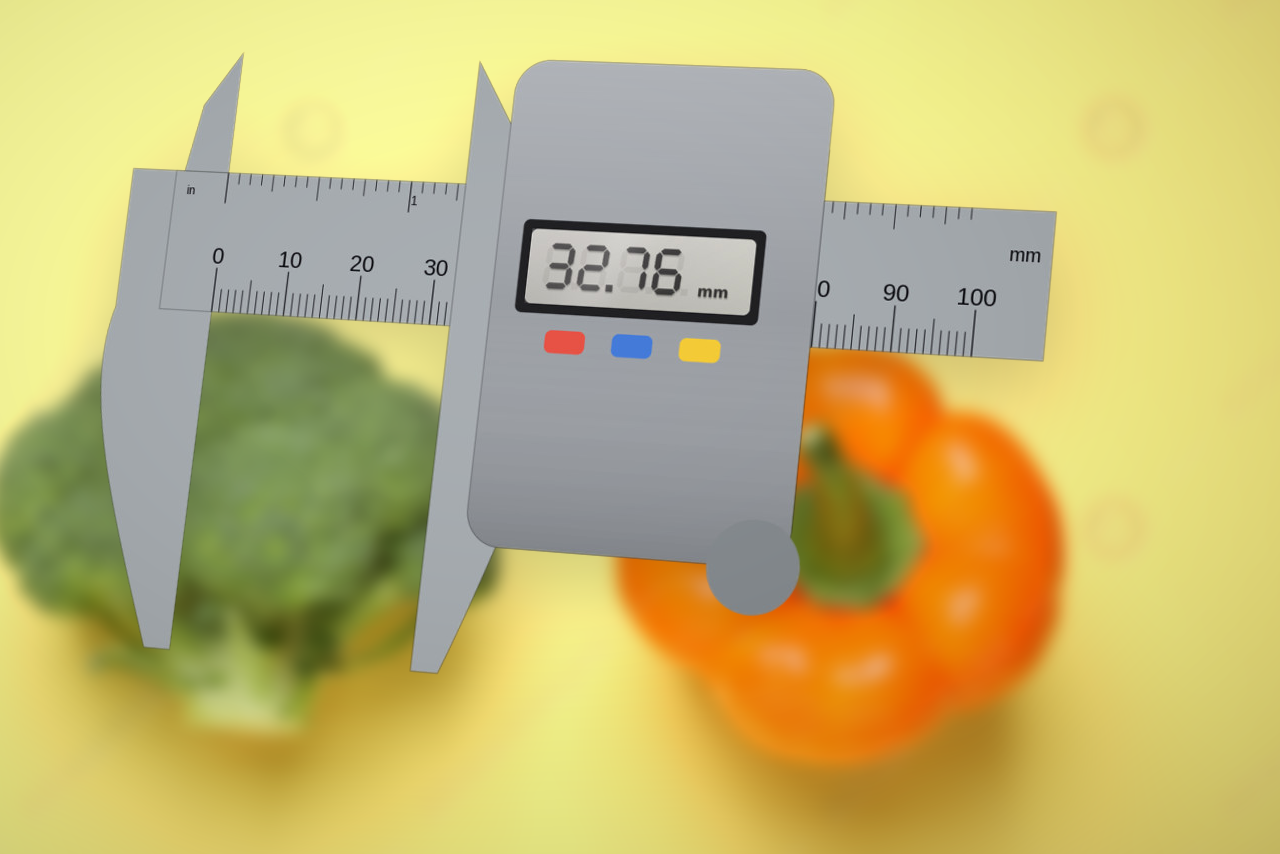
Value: {"value": 32.76, "unit": "mm"}
